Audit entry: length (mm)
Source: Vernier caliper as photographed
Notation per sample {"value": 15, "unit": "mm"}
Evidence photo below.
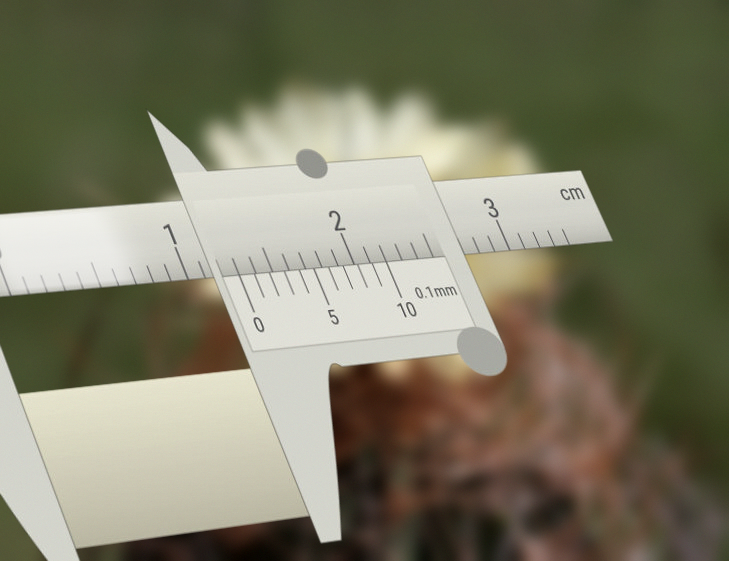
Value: {"value": 13.0, "unit": "mm"}
